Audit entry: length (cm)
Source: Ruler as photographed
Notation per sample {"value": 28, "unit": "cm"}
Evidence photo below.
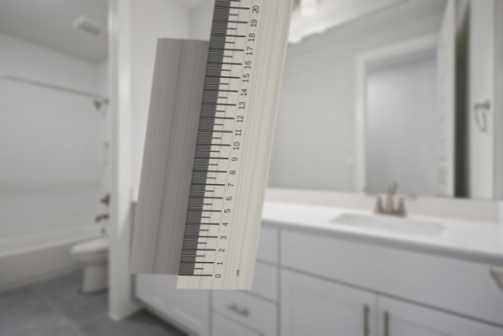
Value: {"value": 17.5, "unit": "cm"}
